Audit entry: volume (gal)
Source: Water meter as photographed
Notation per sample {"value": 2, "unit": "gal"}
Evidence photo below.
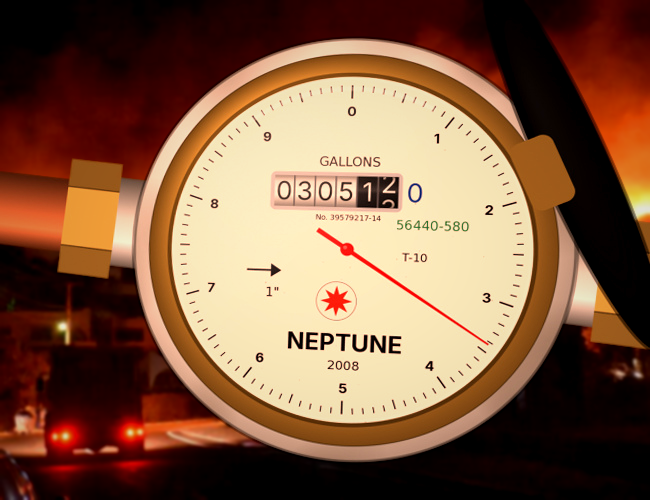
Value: {"value": 305123.4, "unit": "gal"}
